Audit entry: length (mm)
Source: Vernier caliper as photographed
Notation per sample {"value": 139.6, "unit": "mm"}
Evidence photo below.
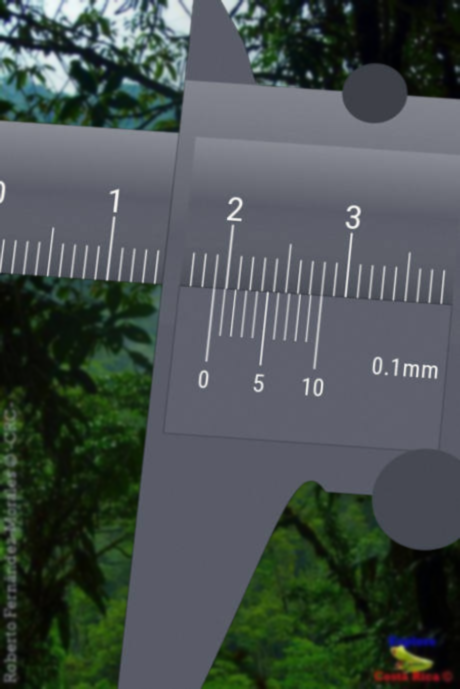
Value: {"value": 19.0, "unit": "mm"}
